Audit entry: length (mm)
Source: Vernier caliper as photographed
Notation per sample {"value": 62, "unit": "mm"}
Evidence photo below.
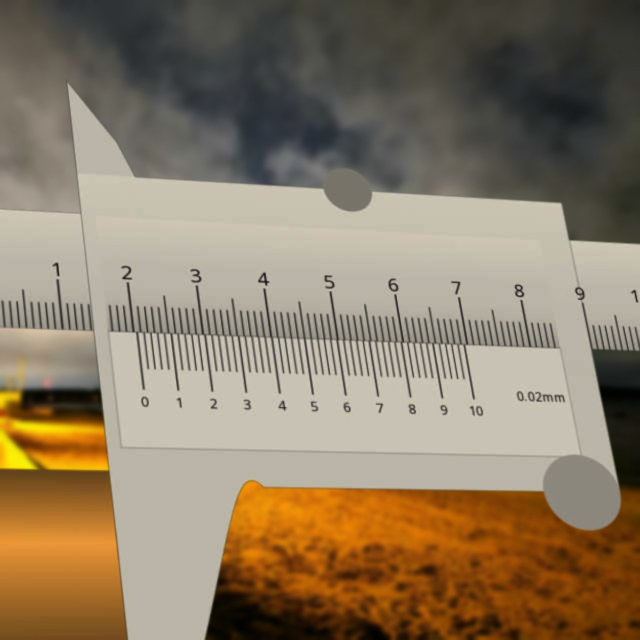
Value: {"value": 20.5, "unit": "mm"}
